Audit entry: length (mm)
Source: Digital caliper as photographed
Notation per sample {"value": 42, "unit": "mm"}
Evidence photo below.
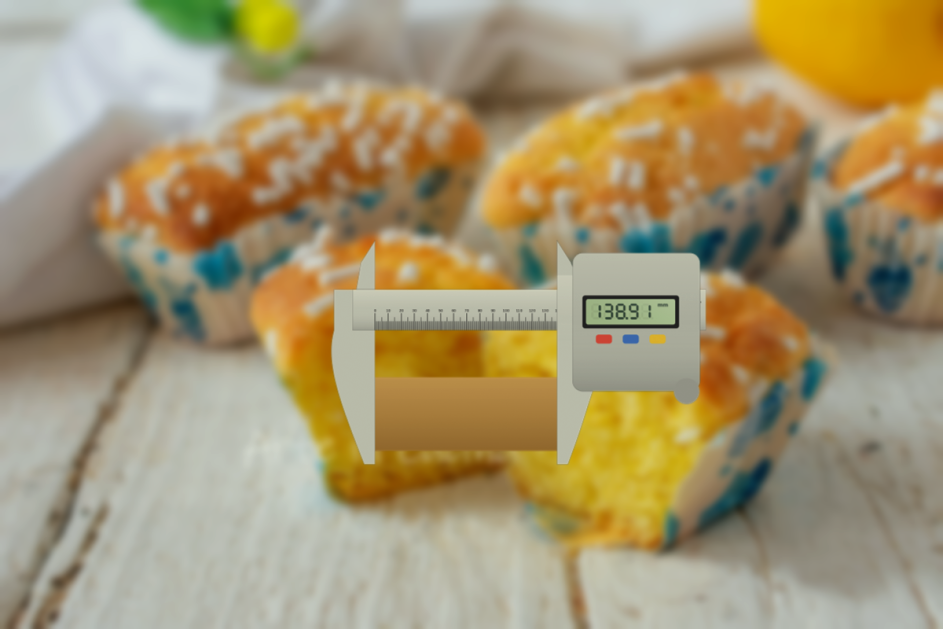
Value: {"value": 138.91, "unit": "mm"}
